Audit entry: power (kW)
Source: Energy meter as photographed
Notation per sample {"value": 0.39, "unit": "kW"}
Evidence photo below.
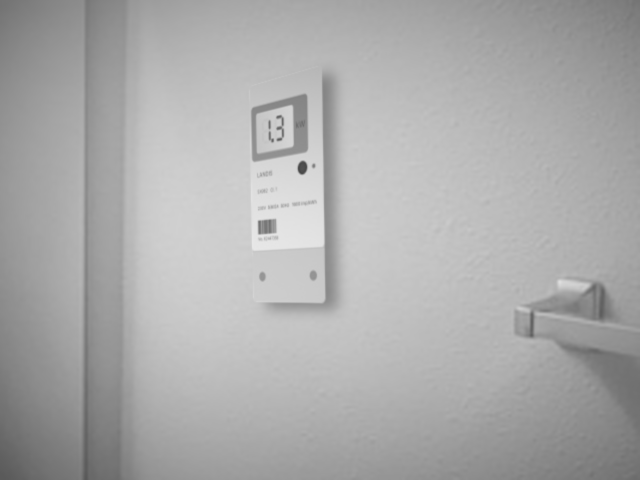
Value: {"value": 1.3, "unit": "kW"}
